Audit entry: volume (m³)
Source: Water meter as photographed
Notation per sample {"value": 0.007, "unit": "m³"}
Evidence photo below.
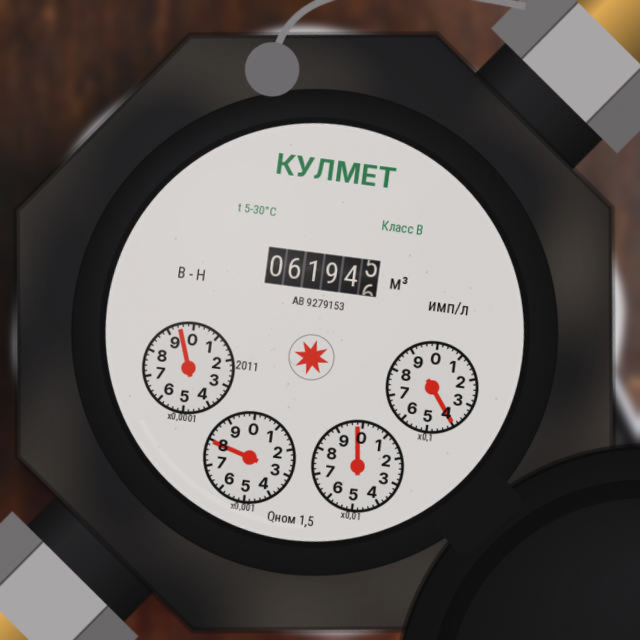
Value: {"value": 61945.3979, "unit": "m³"}
